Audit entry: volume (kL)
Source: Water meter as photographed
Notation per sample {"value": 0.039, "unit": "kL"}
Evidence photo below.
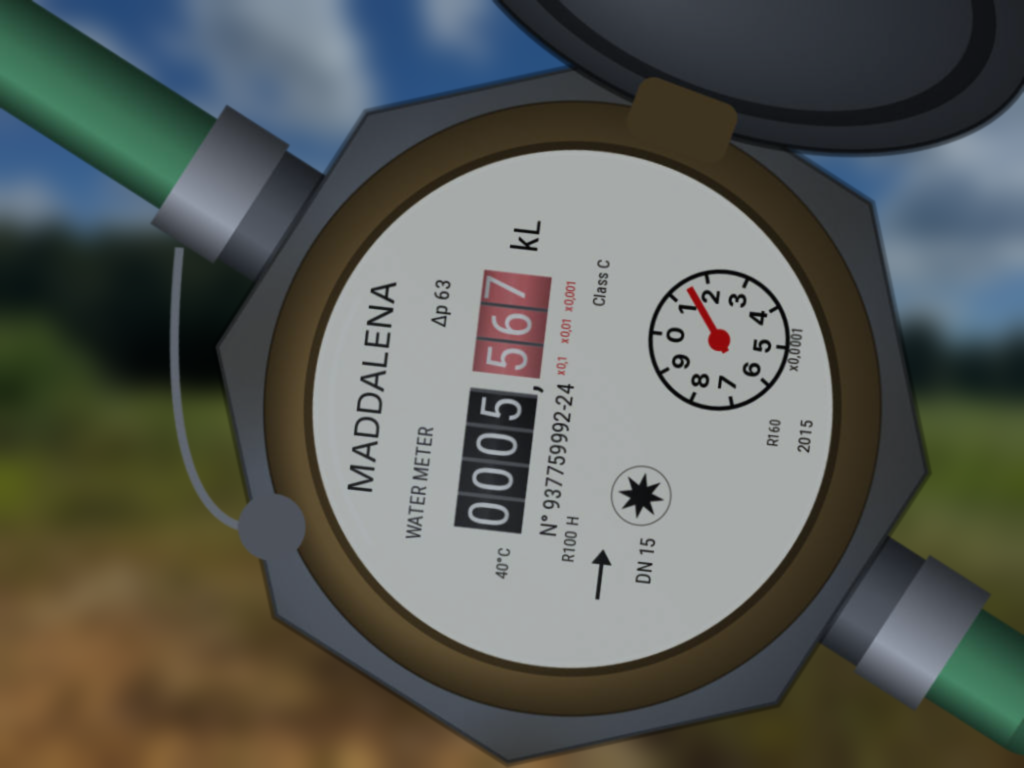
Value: {"value": 5.5671, "unit": "kL"}
